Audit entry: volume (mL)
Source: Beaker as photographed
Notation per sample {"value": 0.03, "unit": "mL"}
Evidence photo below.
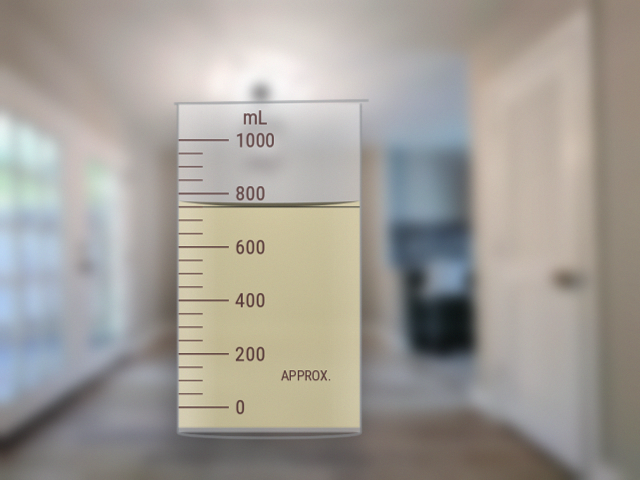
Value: {"value": 750, "unit": "mL"}
